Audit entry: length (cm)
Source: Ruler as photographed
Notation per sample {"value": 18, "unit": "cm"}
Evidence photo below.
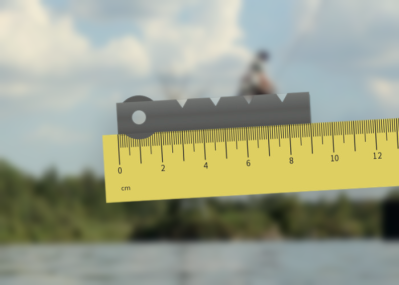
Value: {"value": 9, "unit": "cm"}
